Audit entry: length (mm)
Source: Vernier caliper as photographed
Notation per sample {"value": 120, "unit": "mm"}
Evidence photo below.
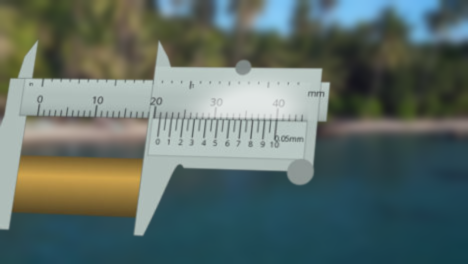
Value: {"value": 21.0, "unit": "mm"}
